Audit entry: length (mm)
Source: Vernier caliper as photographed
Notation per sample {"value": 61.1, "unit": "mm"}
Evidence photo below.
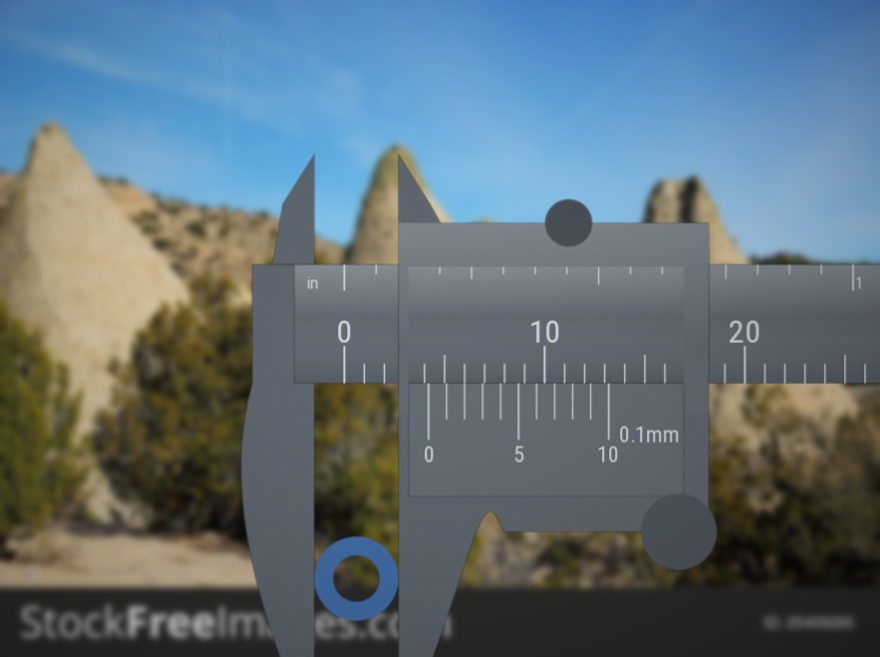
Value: {"value": 4.2, "unit": "mm"}
